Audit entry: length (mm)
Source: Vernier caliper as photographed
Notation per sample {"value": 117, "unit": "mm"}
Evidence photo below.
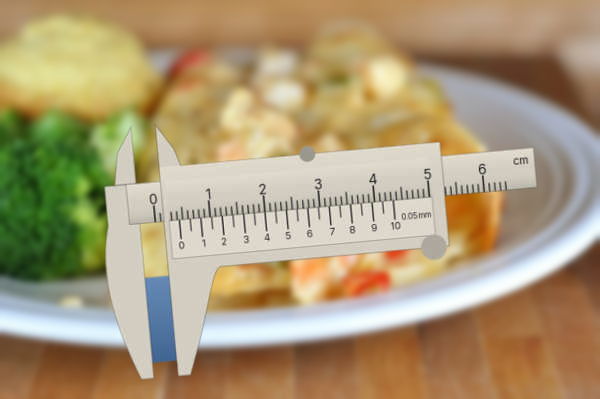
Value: {"value": 4.4, "unit": "mm"}
